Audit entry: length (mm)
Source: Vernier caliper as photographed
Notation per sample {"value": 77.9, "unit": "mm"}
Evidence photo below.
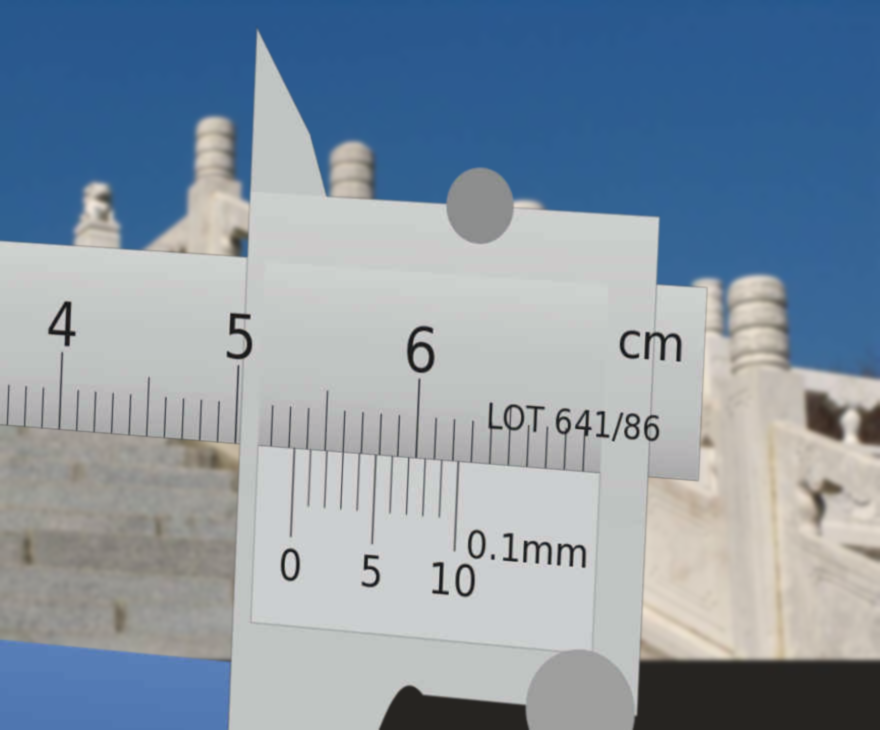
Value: {"value": 53.3, "unit": "mm"}
